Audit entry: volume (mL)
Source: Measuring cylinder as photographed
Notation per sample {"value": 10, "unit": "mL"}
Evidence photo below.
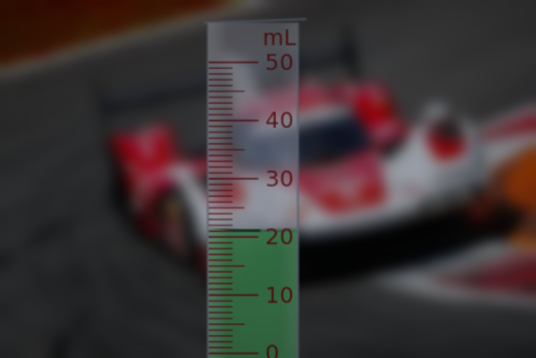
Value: {"value": 21, "unit": "mL"}
